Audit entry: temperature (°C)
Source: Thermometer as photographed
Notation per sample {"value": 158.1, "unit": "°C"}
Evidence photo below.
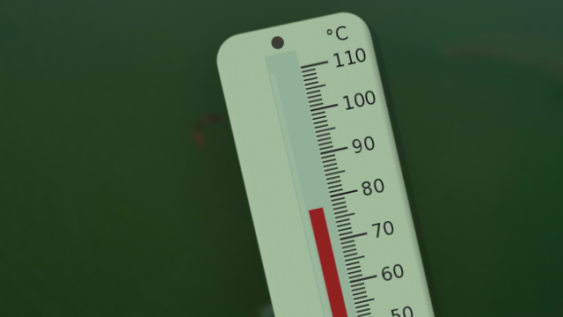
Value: {"value": 78, "unit": "°C"}
